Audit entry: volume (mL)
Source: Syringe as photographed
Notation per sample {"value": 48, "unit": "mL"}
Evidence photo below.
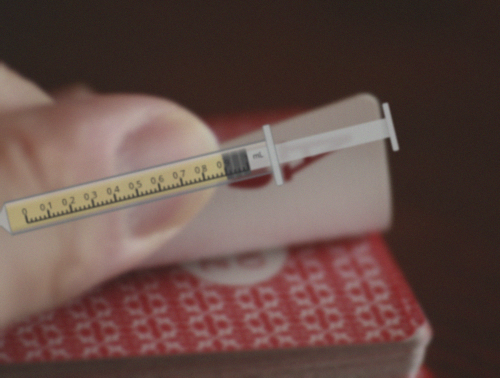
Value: {"value": 0.9, "unit": "mL"}
